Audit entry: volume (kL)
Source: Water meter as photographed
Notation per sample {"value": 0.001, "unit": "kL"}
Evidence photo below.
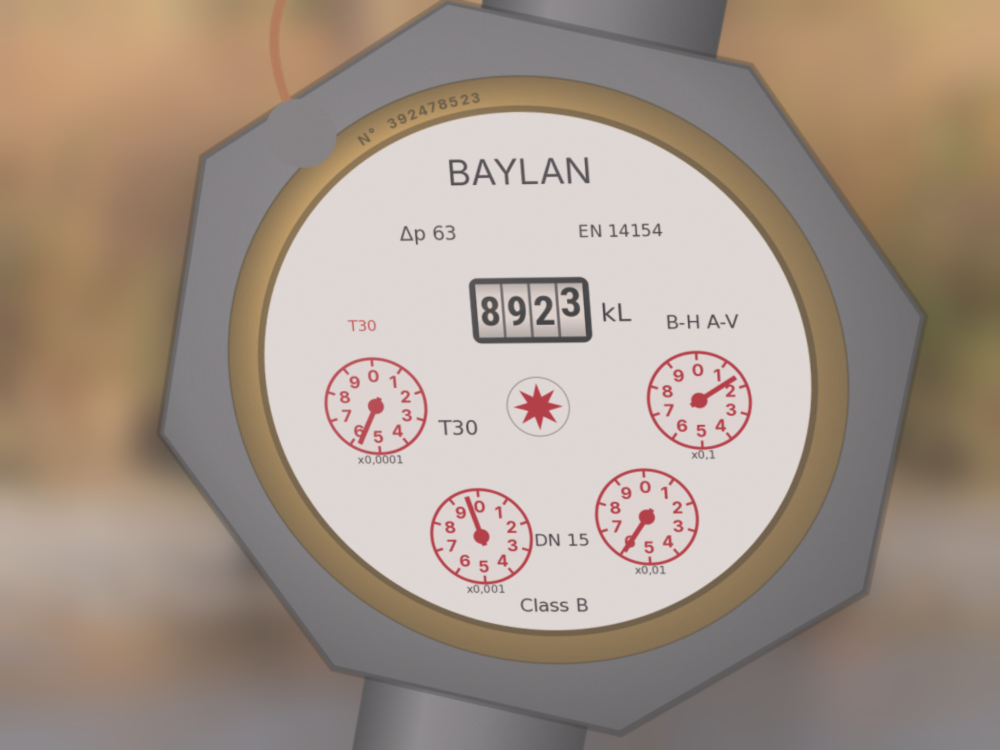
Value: {"value": 8923.1595, "unit": "kL"}
